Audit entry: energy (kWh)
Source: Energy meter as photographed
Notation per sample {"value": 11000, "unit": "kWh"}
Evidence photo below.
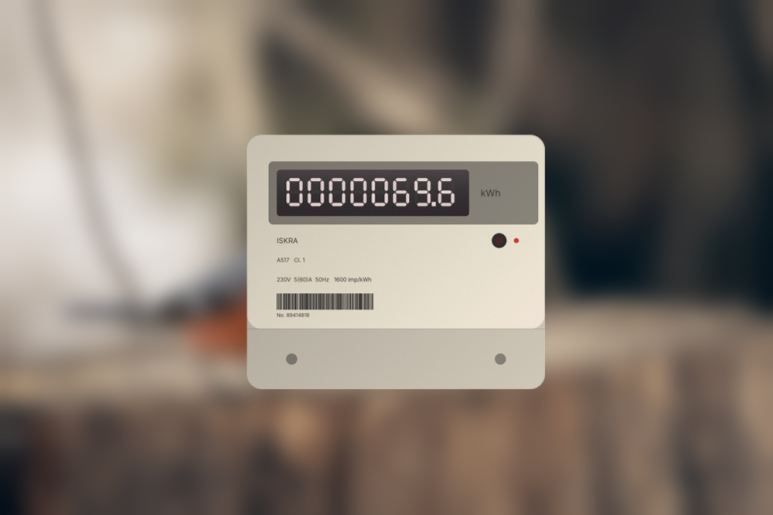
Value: {"value": 69.6, "unit": "kWh"}
